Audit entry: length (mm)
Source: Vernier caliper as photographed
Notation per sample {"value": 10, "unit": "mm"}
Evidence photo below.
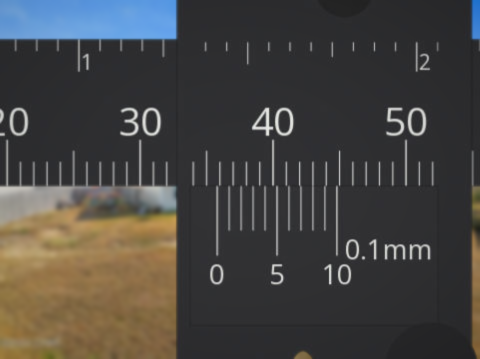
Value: {"value": 35.8, "unit": "mm"}
